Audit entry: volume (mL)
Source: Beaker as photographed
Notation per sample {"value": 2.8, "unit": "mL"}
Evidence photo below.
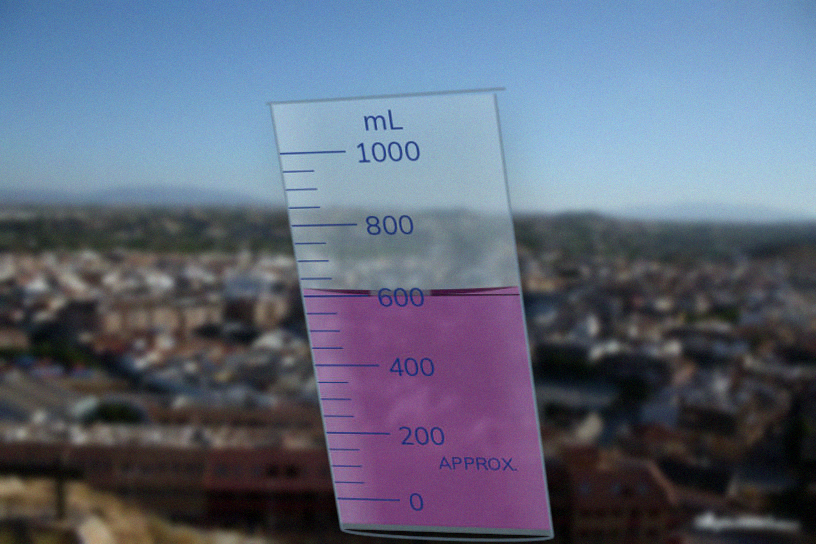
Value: {"value": 600, "unit": "mL"}
